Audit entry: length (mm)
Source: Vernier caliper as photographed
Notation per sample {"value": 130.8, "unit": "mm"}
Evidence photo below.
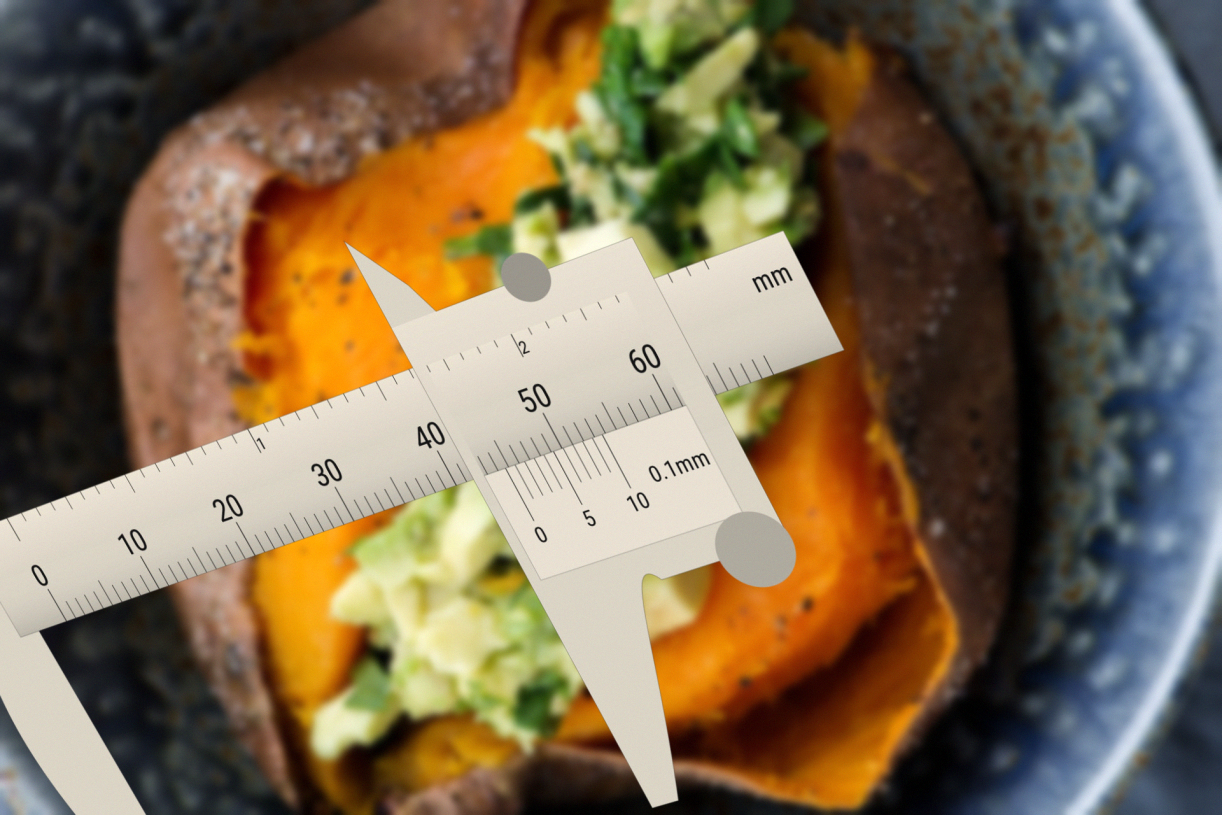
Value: {"value": 44.7, "unit": "mm"}
